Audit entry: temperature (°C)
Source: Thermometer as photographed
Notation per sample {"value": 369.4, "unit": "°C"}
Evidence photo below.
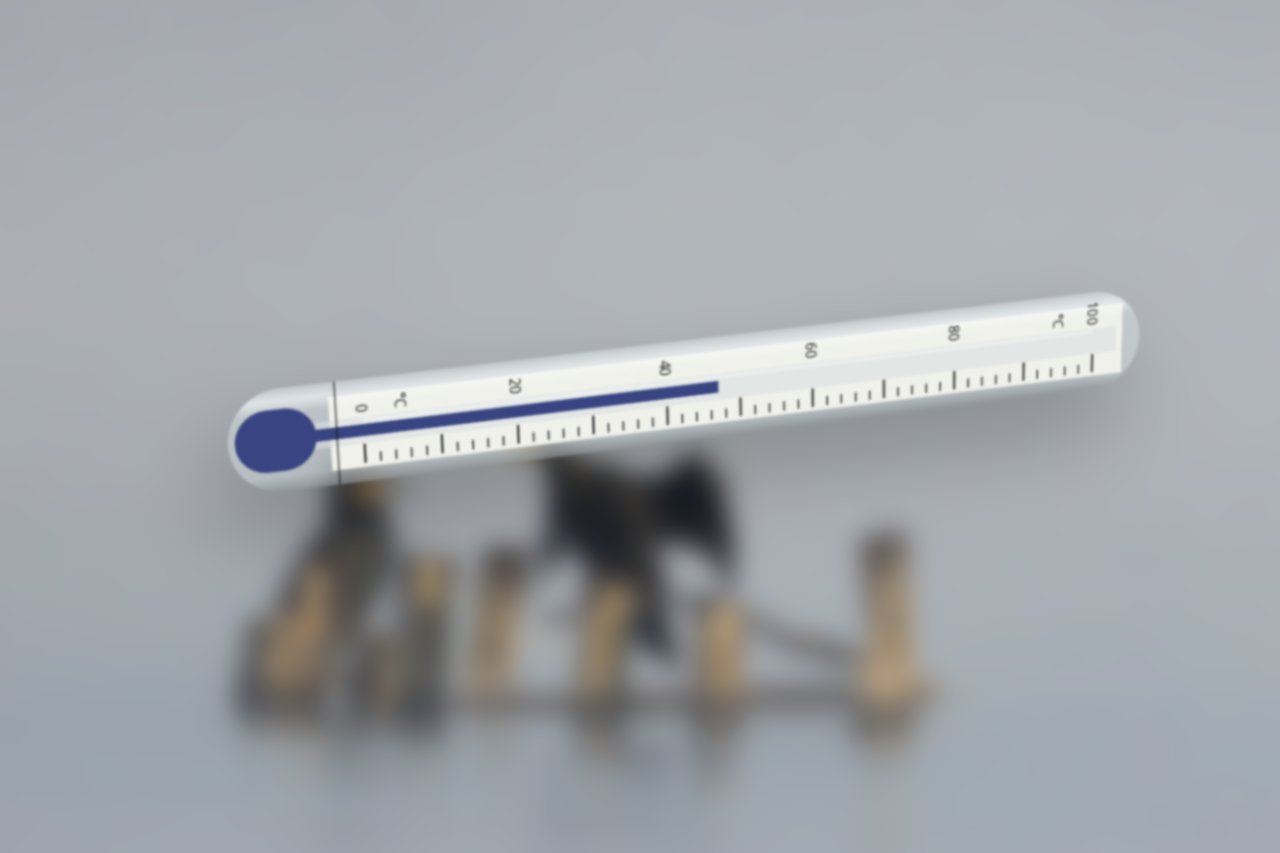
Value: {"value": 47, "unit": "°C"}
